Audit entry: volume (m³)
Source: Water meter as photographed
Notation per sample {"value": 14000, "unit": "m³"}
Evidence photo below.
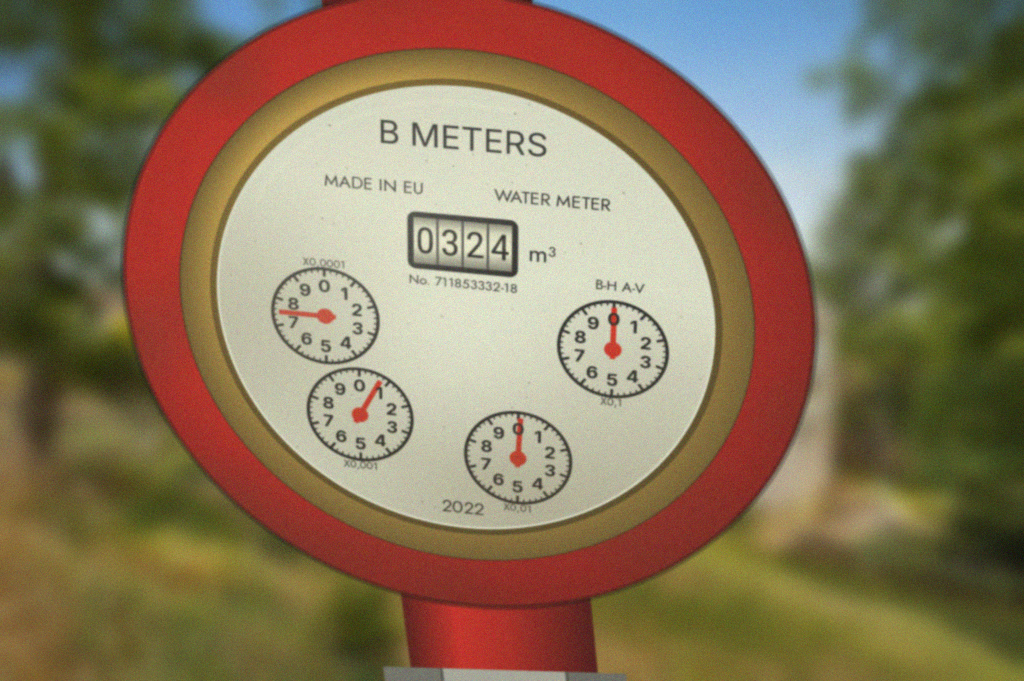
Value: {"value": 324.0007, "unit": "m³"}
